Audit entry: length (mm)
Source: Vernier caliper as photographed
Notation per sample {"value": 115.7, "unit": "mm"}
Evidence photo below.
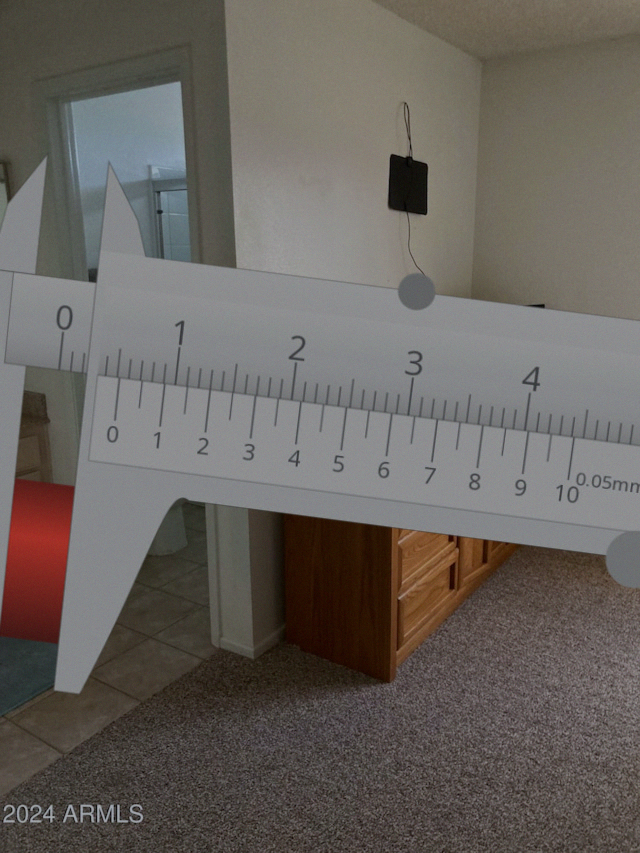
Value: {"value": 5.2, "unit": "mm"}
